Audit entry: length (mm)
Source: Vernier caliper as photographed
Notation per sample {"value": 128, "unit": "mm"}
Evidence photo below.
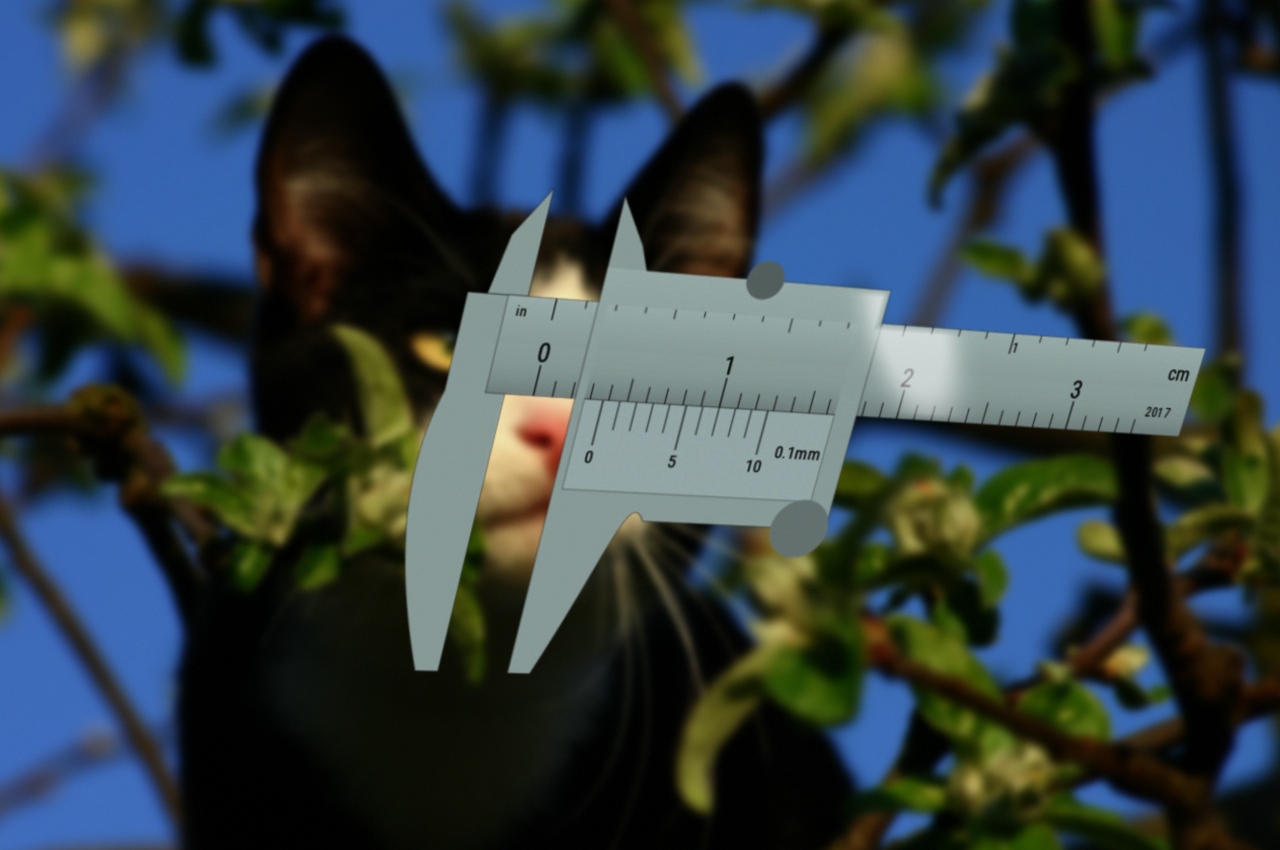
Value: {"value": 3.7, "unit": "mm"}
